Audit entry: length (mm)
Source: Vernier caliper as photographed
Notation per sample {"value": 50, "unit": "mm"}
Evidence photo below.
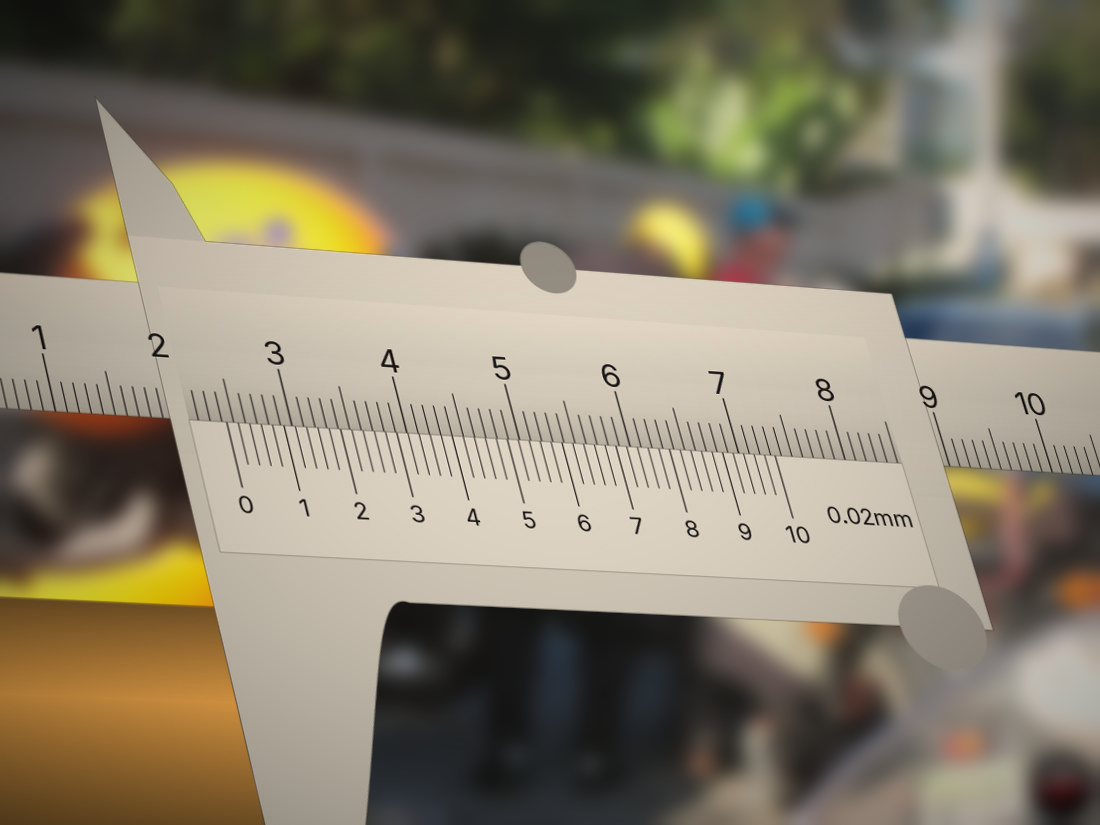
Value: {"value": 24.4, "unit": "mm"}
